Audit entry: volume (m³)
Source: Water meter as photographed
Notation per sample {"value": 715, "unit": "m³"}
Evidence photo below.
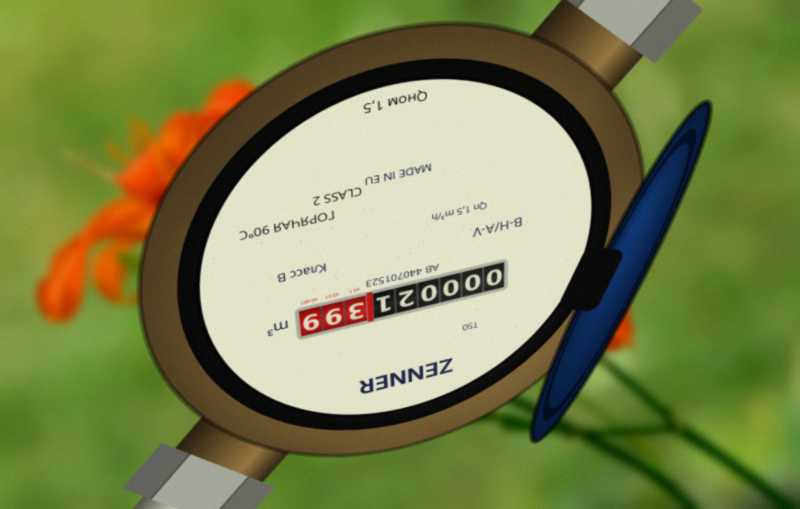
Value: {"value": 21.399, "unit": "m³"}
